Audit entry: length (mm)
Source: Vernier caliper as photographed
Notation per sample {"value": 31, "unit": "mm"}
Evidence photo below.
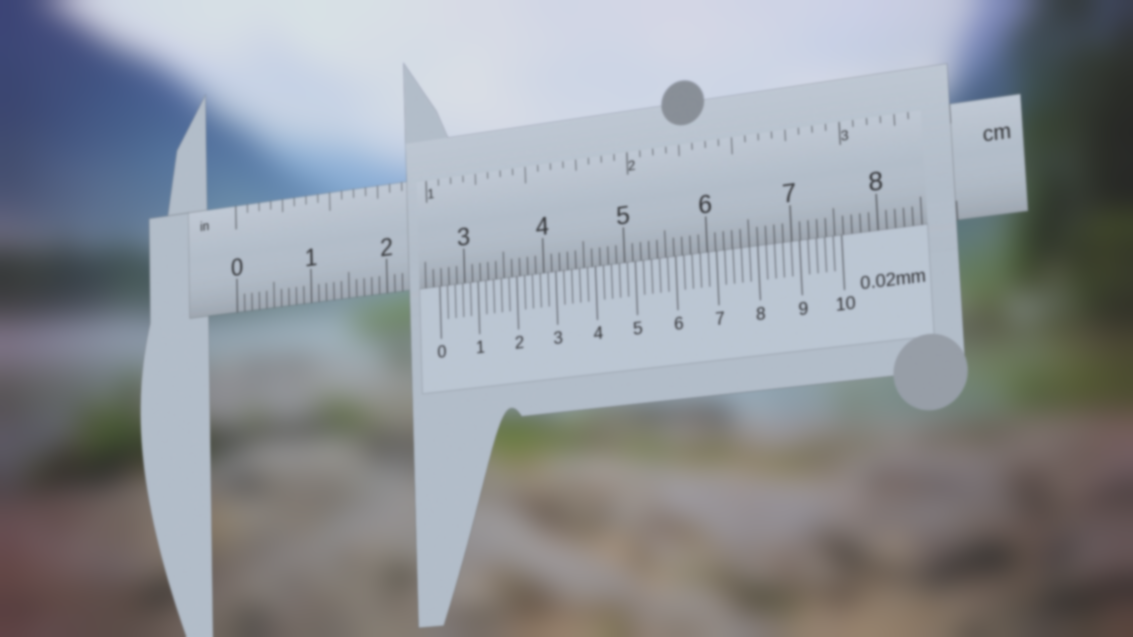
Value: {"value": 26.8, "unit": "mm"}
